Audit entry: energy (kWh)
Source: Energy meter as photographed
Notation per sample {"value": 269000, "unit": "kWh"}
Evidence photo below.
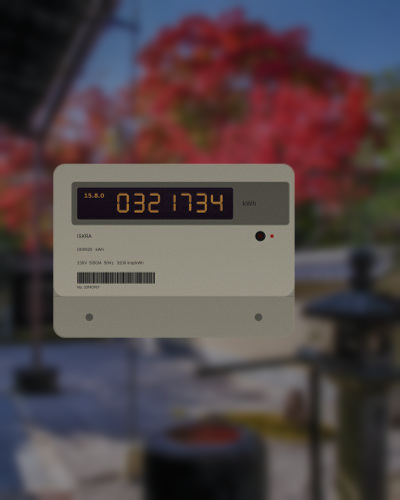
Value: {"value": 321734, "unit": "kWh"}
